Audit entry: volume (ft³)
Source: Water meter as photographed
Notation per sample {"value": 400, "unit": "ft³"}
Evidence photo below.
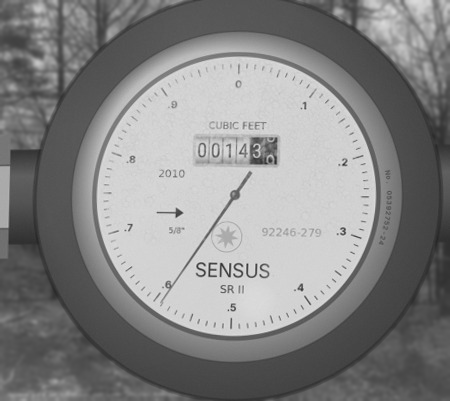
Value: {"value": 1438.59, "unit": "ft³"}
